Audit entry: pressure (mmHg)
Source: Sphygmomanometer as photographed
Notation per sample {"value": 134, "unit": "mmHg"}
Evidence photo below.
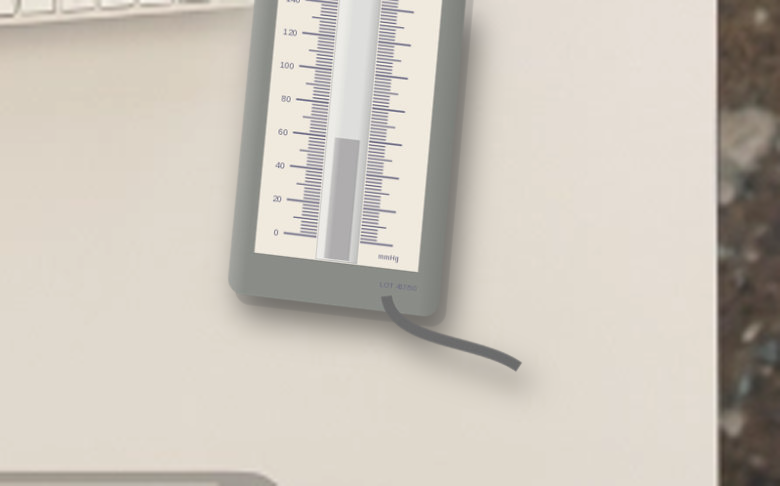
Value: {"value": 60, "unit": "mmHg"}
